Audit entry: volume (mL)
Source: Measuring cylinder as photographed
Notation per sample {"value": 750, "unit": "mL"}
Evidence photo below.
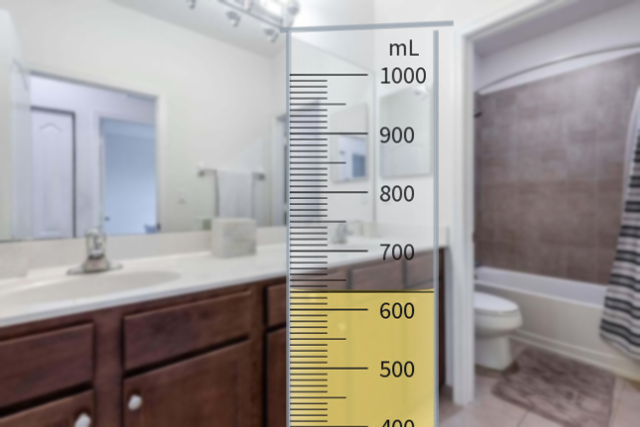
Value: {"value": 630, "unit": "mL"}
